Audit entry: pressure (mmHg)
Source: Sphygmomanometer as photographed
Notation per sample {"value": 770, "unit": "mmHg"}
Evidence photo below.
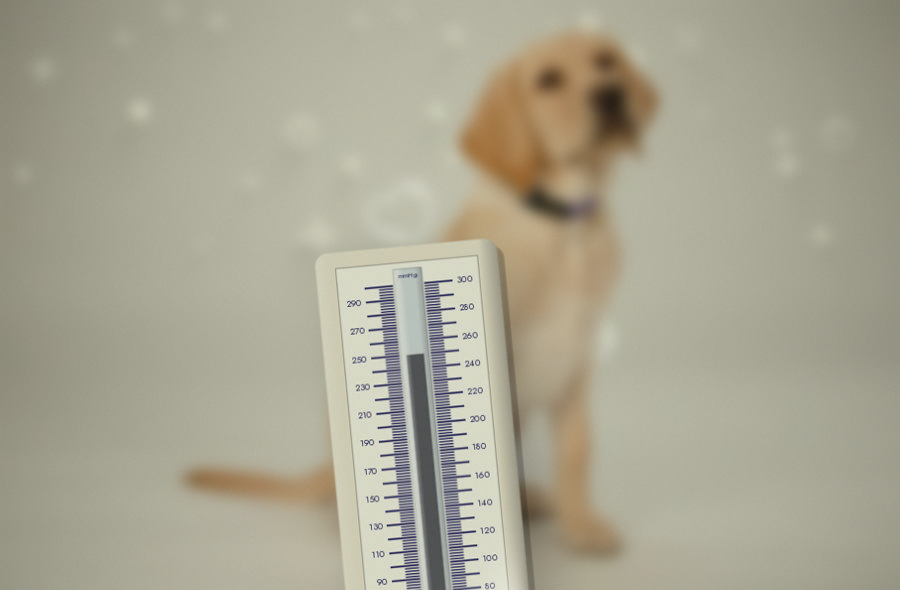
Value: {"value": 250, "unit": "mmHg"}
